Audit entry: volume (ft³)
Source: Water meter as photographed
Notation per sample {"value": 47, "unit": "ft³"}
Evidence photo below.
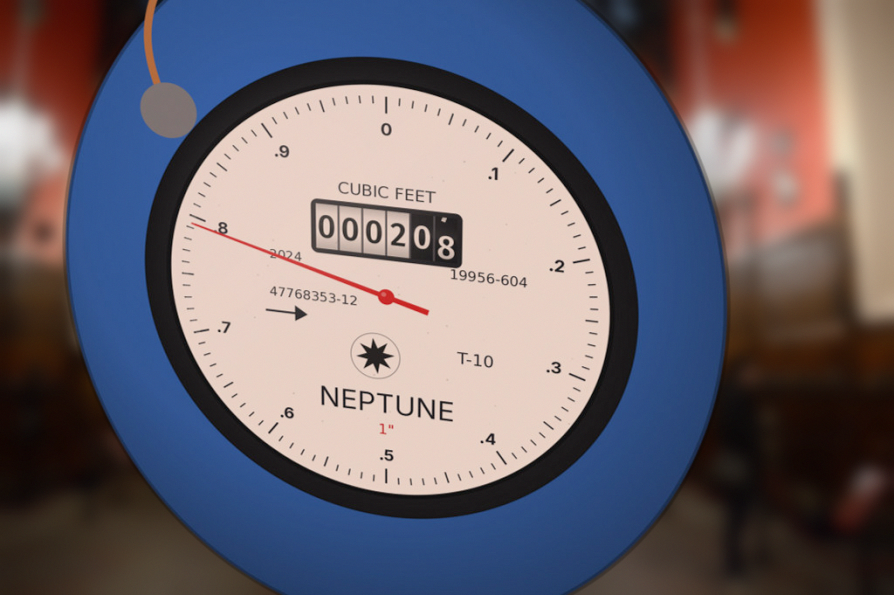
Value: {"value": 207.79, "unit": "ft³"}
